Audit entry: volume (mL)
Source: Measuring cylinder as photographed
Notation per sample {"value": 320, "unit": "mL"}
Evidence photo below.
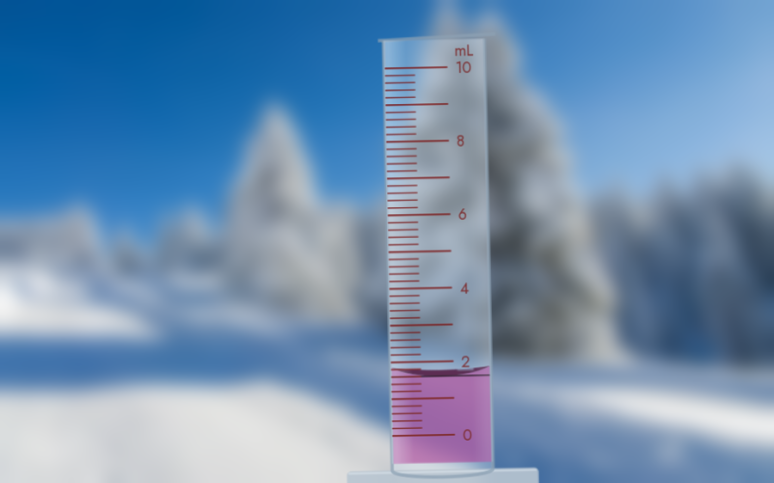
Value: {"value": 1.6, "unit": "mL"}
